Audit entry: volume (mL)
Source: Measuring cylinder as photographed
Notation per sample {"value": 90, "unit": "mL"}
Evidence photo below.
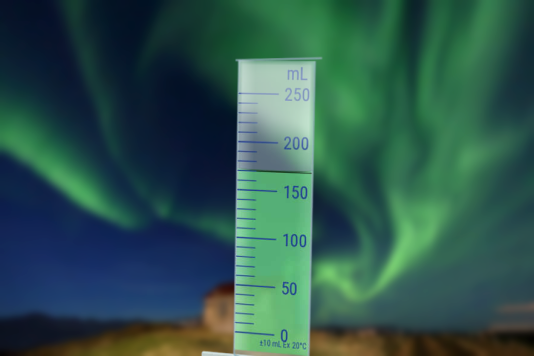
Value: {"value": 170, "unit": "mL"}
